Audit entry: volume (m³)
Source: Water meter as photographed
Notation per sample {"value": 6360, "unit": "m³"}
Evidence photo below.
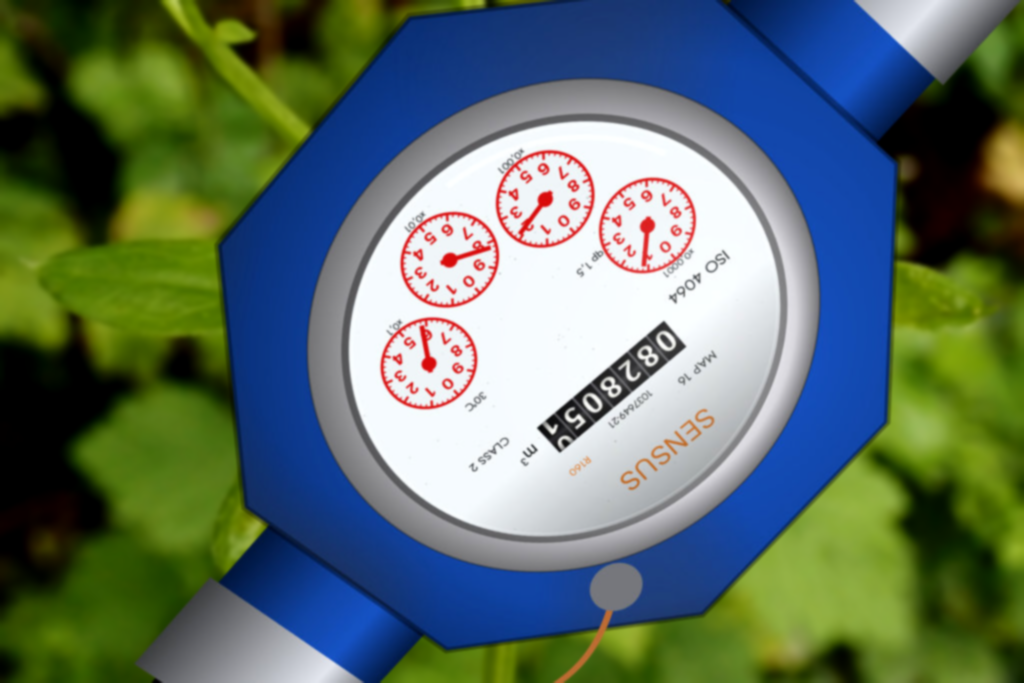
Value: {"value": 828050.5821, "unit": "m³"}
